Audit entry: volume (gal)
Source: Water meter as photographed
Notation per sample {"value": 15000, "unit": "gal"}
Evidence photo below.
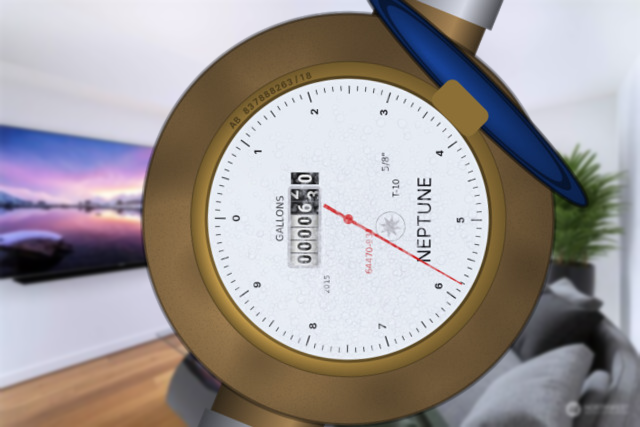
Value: {"value": 625.8, "unit": "gal"}
